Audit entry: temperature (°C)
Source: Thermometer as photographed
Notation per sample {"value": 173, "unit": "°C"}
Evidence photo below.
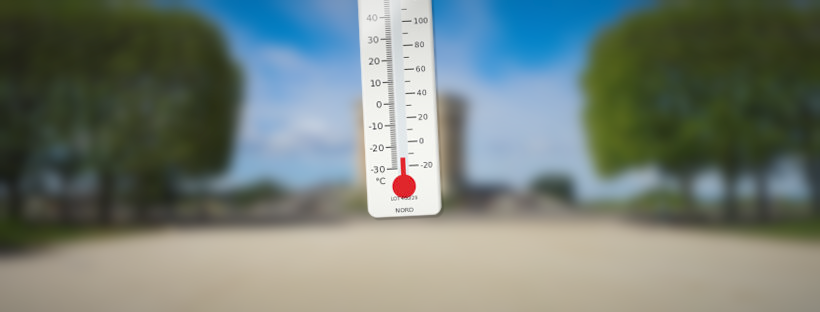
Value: {"value": -25, "unit": "°C"}
